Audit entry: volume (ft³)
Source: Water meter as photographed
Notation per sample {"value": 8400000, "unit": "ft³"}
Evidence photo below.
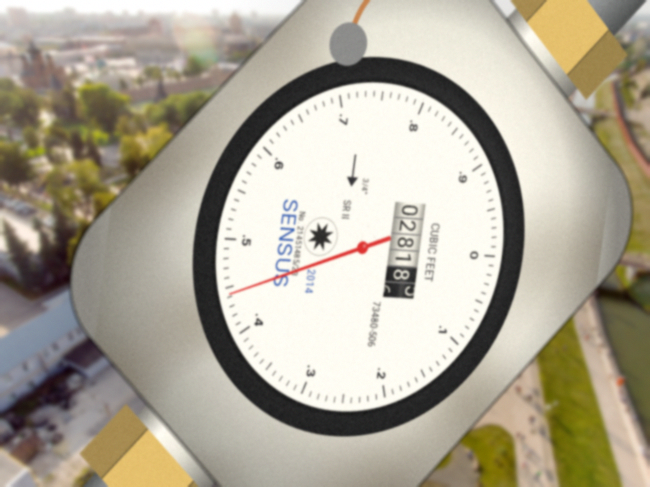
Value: {"value": 28185.44, "unit": "ft³"}
